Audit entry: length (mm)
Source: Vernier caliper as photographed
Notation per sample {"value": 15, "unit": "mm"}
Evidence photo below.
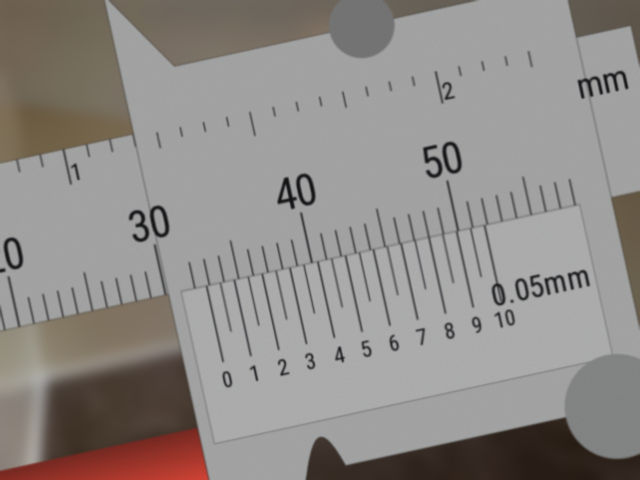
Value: {"value": 32.8, "unit": "mm"}
